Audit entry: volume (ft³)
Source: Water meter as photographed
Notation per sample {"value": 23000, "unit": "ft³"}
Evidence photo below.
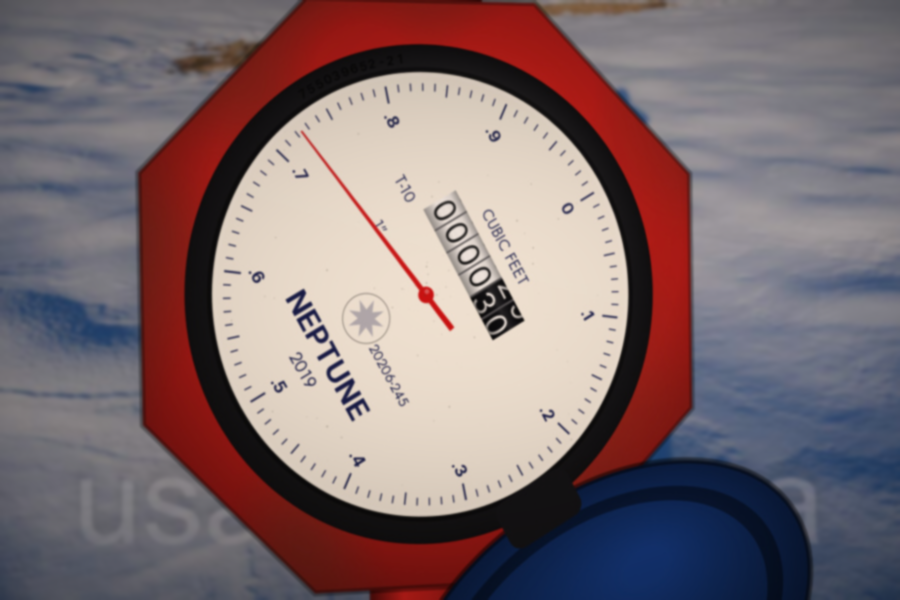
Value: {"value": 29.72, "unit": "ft³"}
